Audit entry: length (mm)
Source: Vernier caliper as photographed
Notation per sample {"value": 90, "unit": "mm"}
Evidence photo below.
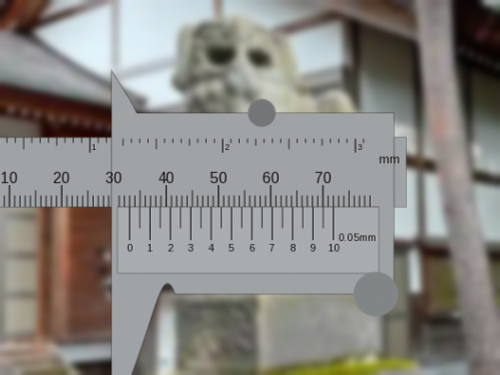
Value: {"value": 33.0, "unit": "mm"}
